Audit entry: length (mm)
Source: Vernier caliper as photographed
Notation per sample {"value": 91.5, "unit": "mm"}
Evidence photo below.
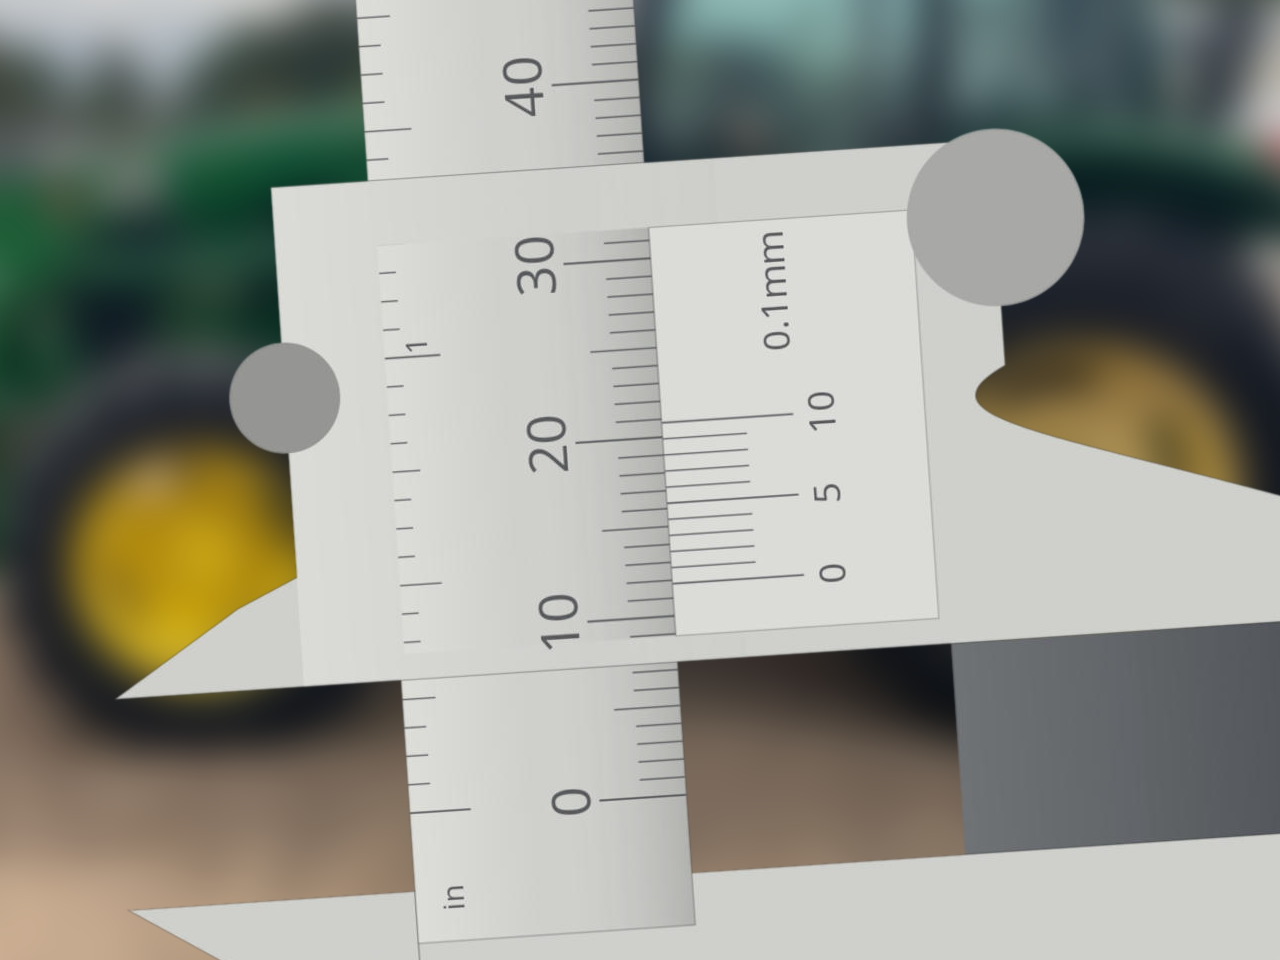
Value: {"value": 11.8, "unit": "mm"}
